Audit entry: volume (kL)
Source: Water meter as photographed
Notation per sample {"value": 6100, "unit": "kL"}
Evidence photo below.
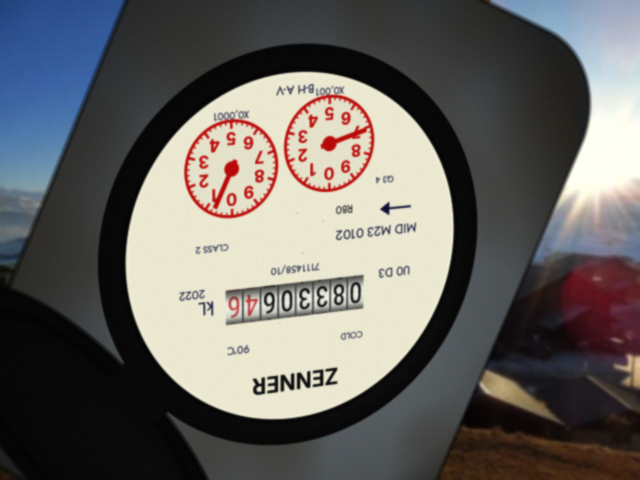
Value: {"value": 83306.4670, "unit": "kL"}
